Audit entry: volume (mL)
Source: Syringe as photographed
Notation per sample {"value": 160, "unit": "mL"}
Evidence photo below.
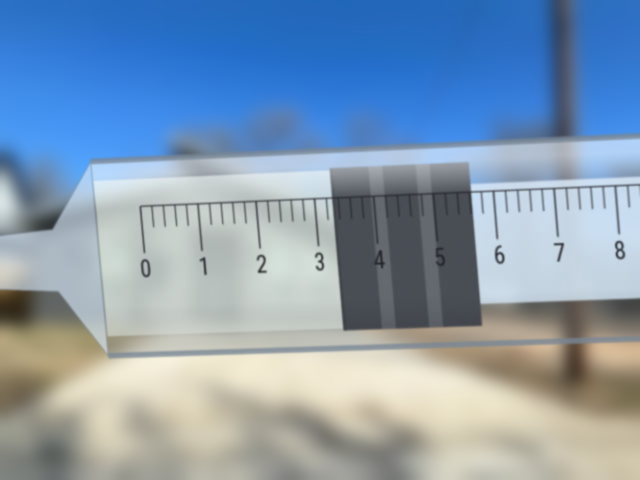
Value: {"value": 3.3, "unit": "mL"}
